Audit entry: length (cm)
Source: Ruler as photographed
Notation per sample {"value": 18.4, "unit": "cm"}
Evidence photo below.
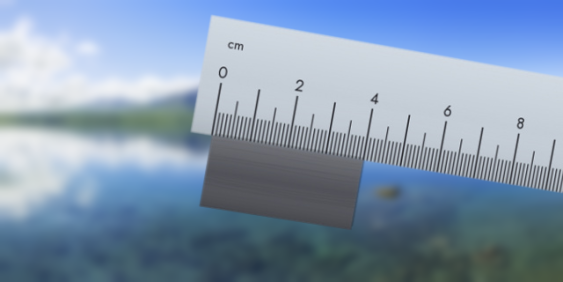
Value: {"value": 4, "unit": "cm"}
